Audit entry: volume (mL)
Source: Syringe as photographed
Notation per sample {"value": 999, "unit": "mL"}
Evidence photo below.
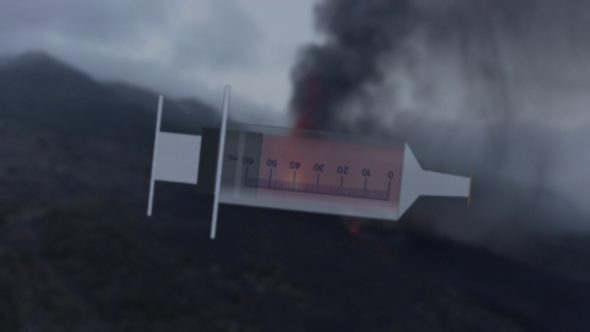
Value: {"value": 55, "unit": "mL"}
